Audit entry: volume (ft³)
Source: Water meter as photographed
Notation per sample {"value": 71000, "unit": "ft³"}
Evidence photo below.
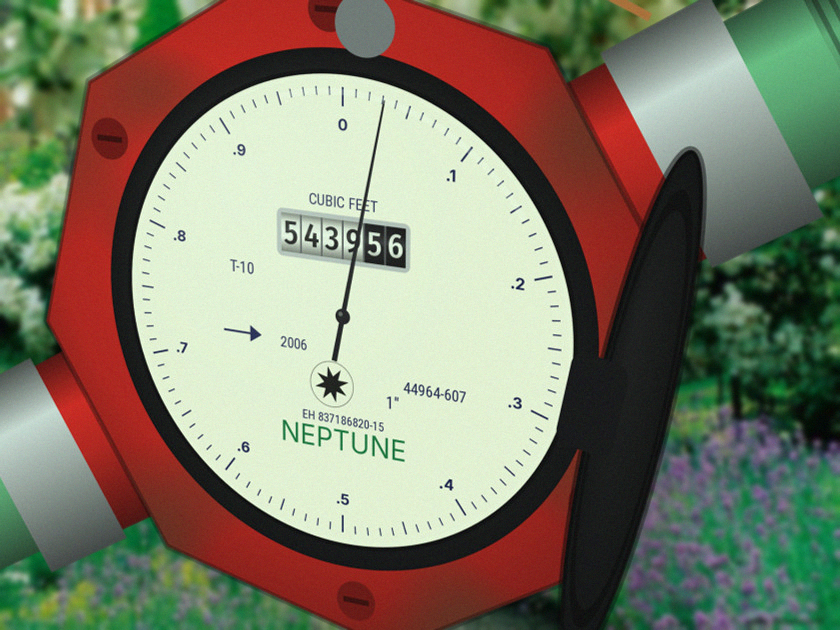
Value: {"value": 543956.03, "unit": "ft³"}
